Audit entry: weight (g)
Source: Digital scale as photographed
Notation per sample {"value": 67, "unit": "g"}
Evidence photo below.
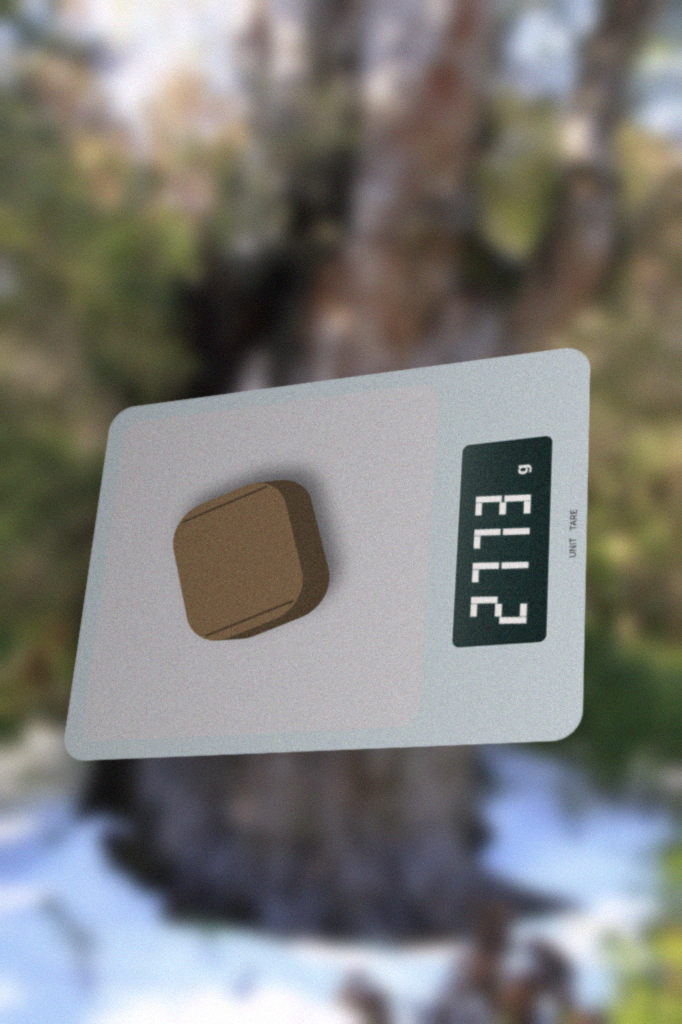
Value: {"value": 2773, "unit": "g"}
